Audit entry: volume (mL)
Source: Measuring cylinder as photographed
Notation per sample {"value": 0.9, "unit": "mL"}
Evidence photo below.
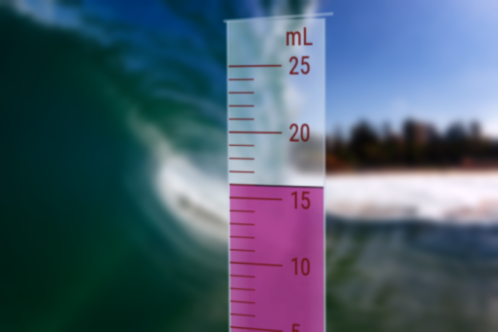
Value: {"value": 16, "unit": "mL"}
